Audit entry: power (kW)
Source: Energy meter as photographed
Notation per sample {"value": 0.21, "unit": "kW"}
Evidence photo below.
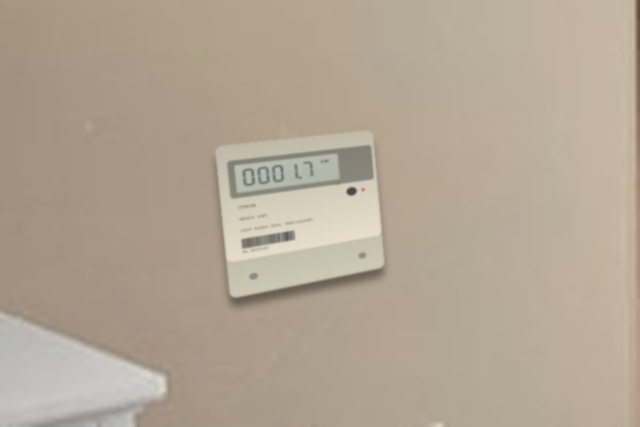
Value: {"value": 1.7, "unit": "kW"}
